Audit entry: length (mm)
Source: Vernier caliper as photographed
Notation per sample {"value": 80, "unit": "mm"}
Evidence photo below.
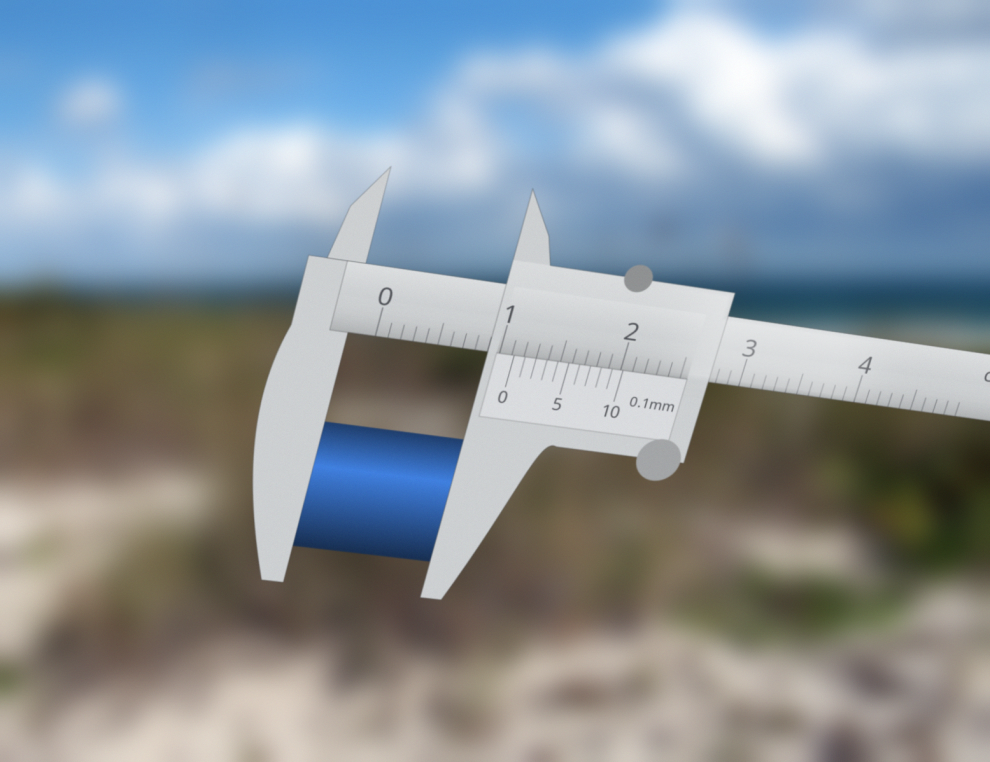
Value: {"value": 11.2, "unit": "mm"}
